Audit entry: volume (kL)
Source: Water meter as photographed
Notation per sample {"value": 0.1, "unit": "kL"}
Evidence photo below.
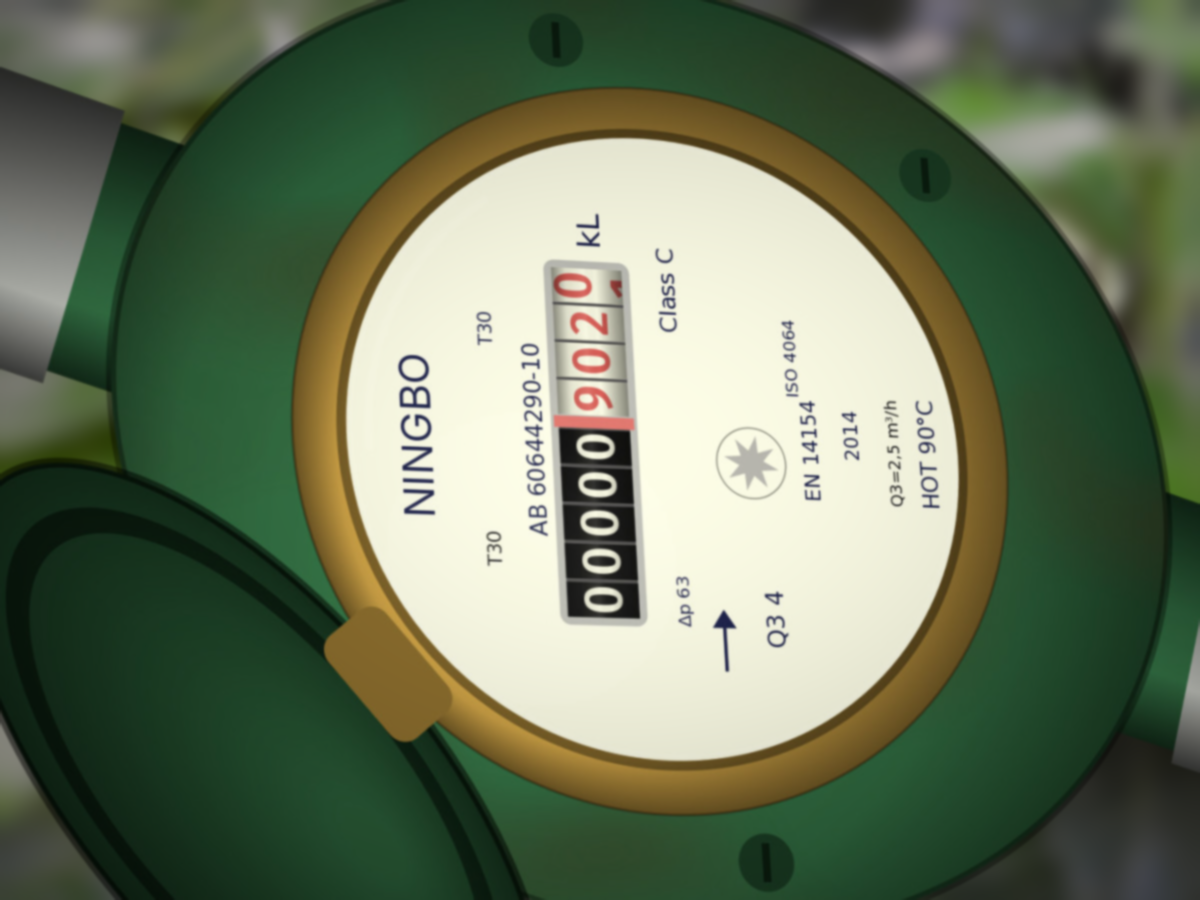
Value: {"value": 0.9020, "unit": "kL"}
